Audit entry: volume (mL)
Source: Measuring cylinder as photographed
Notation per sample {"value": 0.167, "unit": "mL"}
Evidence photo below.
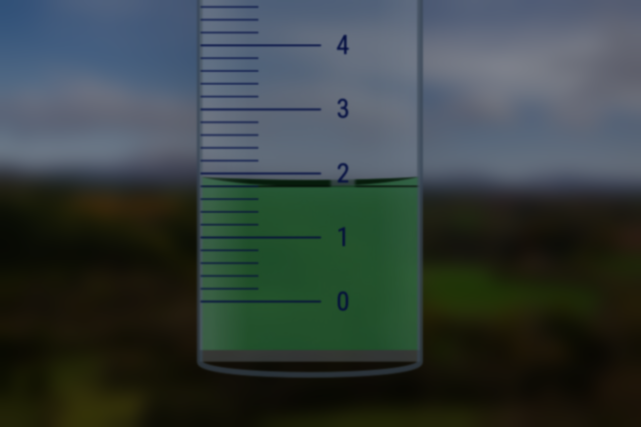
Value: {"value": 1.8, "unit": "mL"}
